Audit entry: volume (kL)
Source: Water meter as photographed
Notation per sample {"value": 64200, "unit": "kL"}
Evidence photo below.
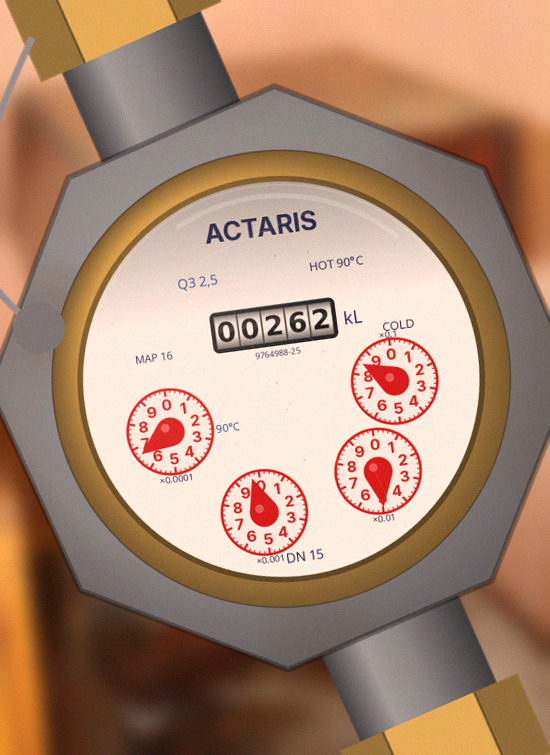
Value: {"value": 262.8496, "unit": "kL"}
